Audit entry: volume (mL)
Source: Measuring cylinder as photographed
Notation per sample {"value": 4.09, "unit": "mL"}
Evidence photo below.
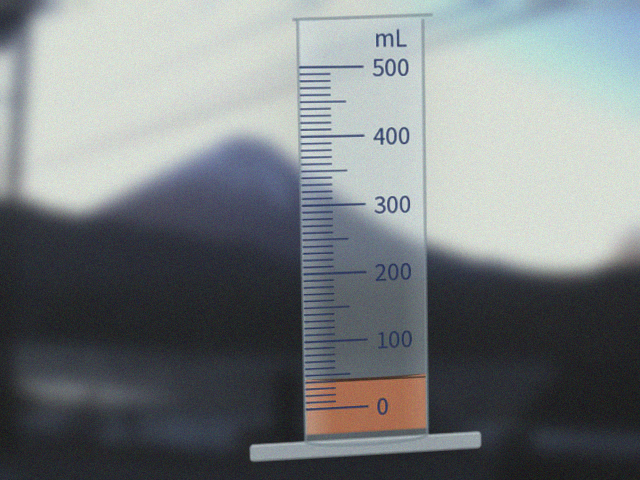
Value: {"value": 40, "unit": "mL"}
